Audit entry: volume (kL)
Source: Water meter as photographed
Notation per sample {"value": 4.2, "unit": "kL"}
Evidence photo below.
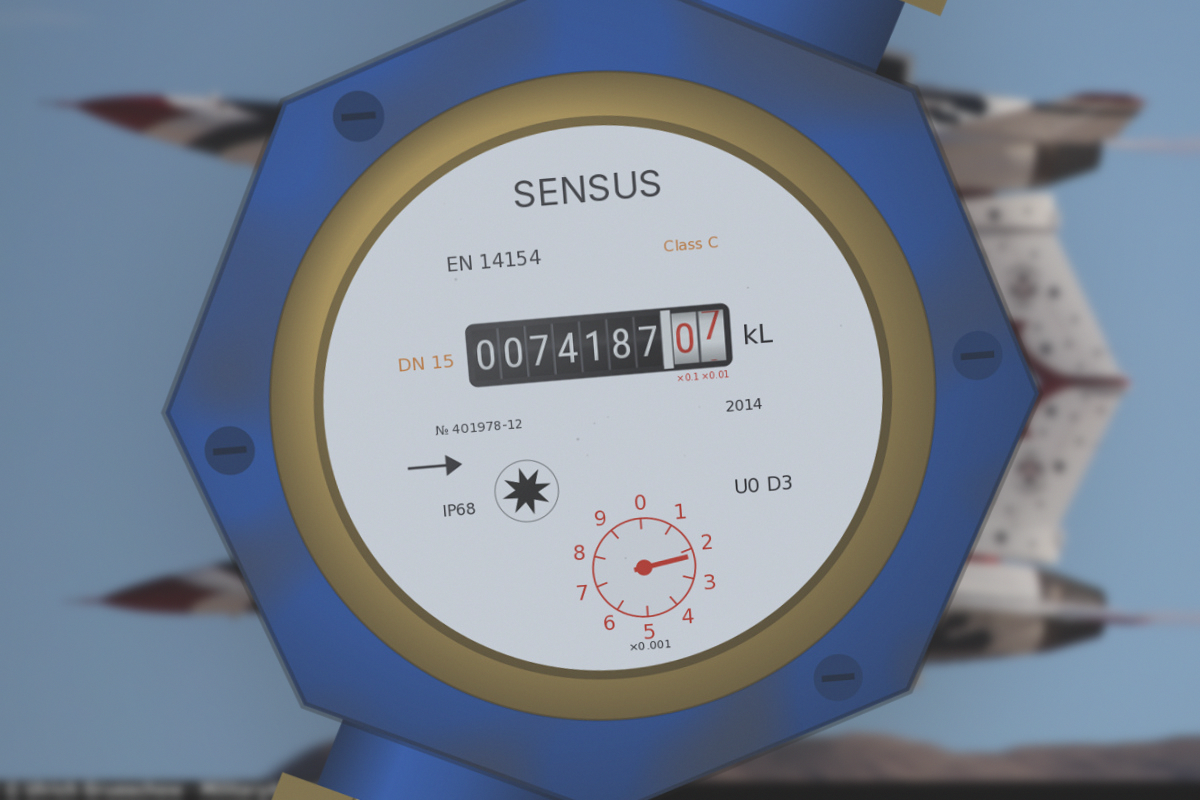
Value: {"value": 74187.072, "unit": "kL"}
